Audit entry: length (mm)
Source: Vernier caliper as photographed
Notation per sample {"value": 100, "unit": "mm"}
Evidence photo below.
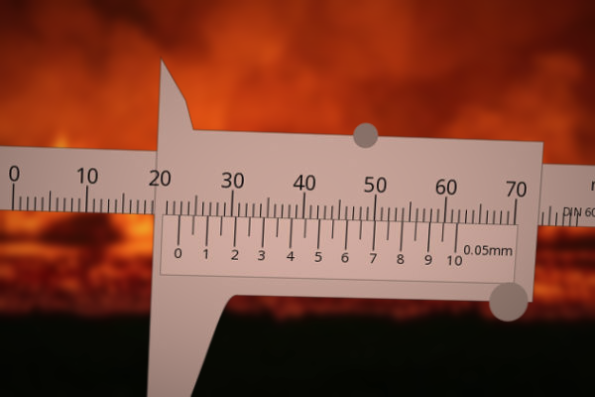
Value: {"value": 22.8, "unit": "mm"}
